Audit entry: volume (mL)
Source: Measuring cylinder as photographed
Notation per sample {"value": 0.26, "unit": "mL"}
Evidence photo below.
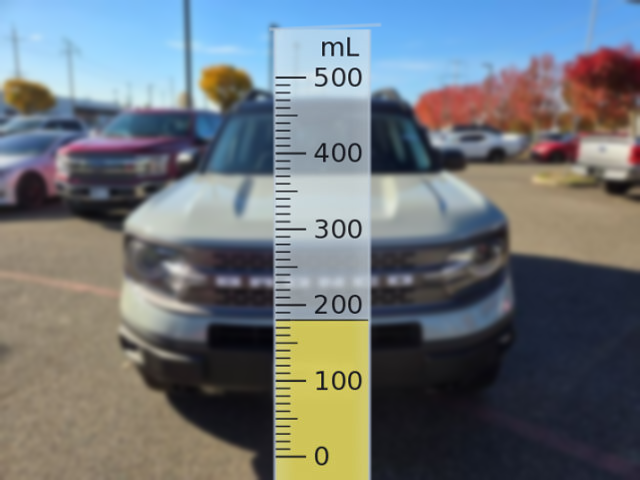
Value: {"value": 180, "unit": "mL"}
